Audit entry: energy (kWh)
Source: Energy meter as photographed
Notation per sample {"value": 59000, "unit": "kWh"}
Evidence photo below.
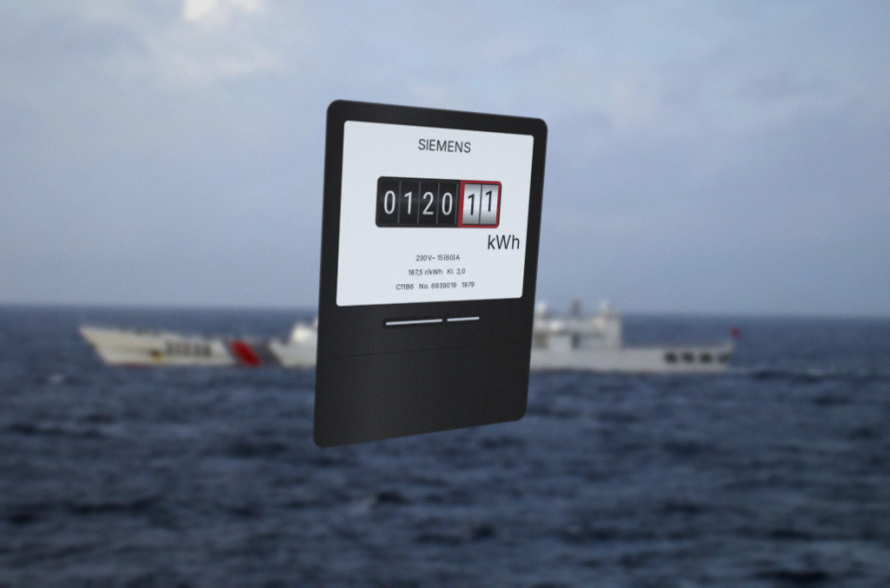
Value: {"value": 120.11, "unit": "kWh"}
